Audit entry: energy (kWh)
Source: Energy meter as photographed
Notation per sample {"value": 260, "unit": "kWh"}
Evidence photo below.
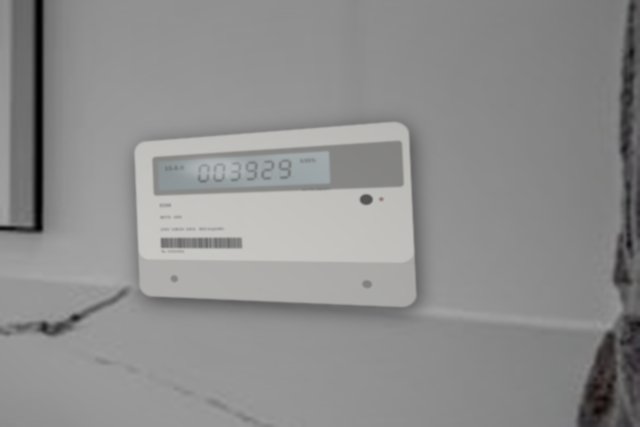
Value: {"value": 3929, "unit": "kWh"}
